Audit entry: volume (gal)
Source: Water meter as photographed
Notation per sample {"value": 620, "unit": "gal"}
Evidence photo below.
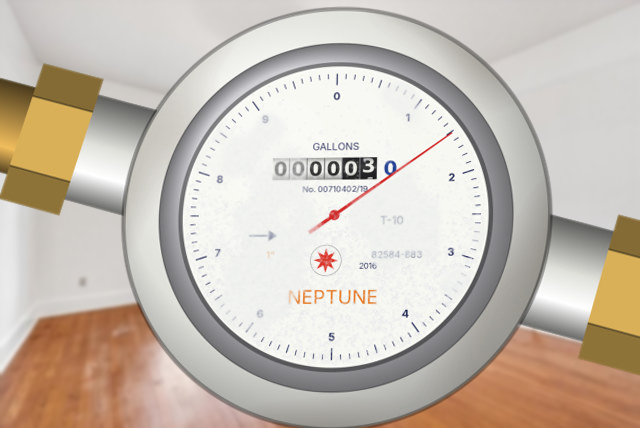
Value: {"value": 31.5, "unit": "gal"}
